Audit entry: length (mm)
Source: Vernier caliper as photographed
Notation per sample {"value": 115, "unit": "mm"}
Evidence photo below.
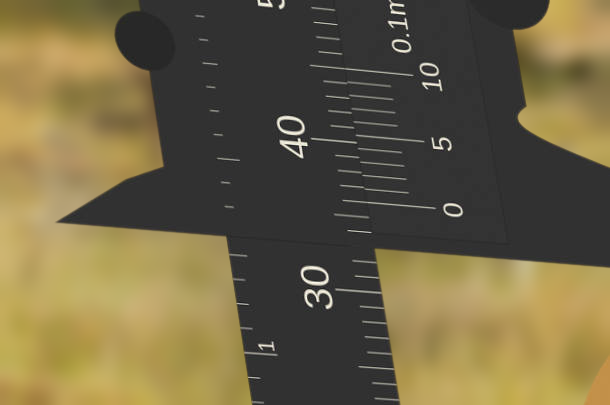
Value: {"value": 36.0, "unit": "mm"}
